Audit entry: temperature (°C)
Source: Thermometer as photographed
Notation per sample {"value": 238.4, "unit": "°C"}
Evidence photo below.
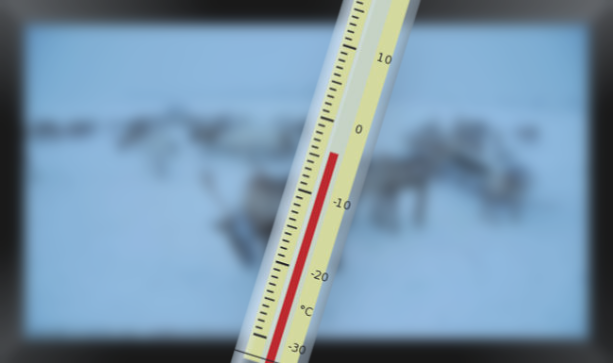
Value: {"value": -4, "unit": "°C"}
